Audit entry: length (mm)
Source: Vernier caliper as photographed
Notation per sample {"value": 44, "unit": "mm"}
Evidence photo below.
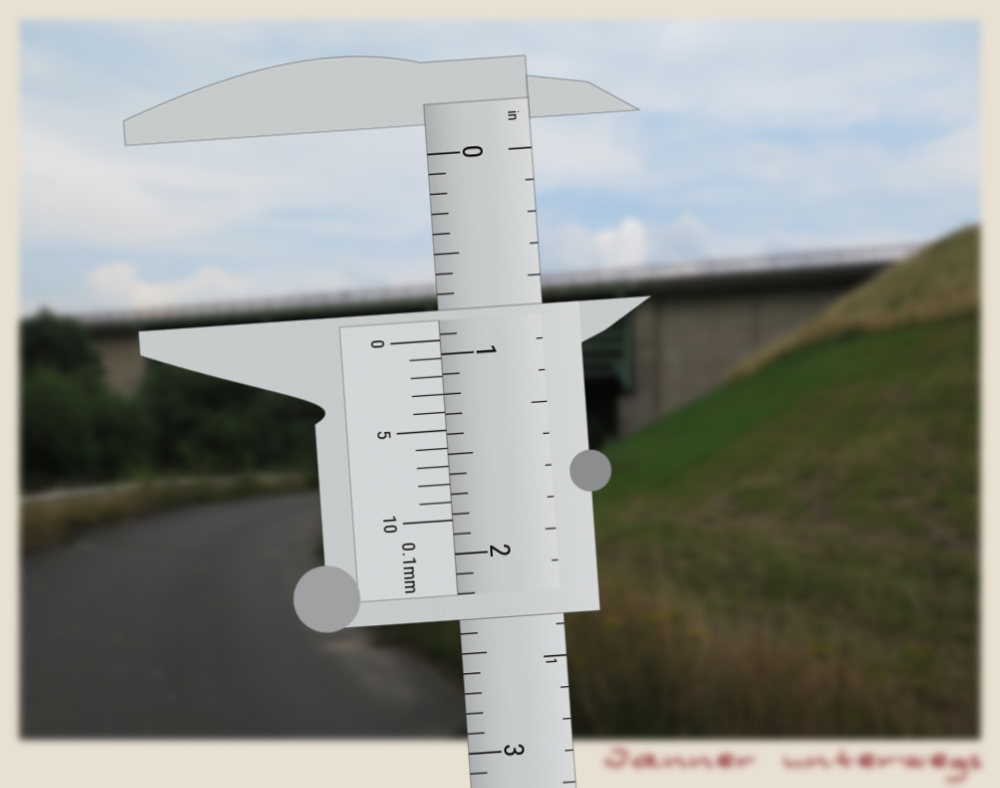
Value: {"value": 9.3, "unit": "mm"}
